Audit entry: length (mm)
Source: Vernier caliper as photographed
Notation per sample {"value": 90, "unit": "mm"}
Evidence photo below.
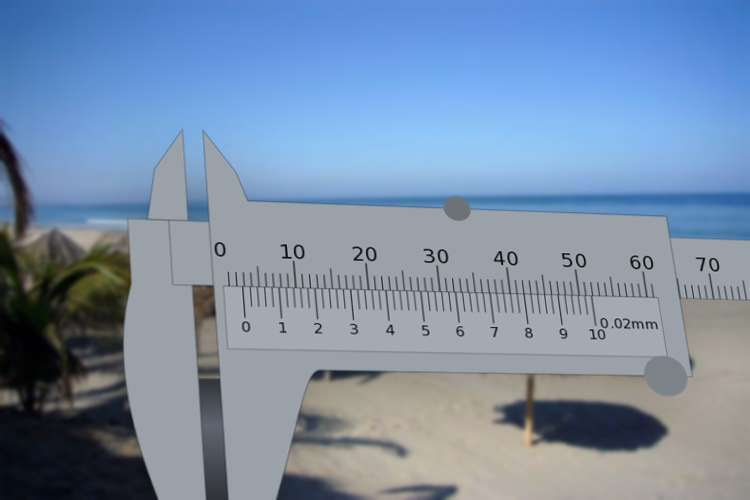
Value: {"value": 2.8, "unit": "mm"}
